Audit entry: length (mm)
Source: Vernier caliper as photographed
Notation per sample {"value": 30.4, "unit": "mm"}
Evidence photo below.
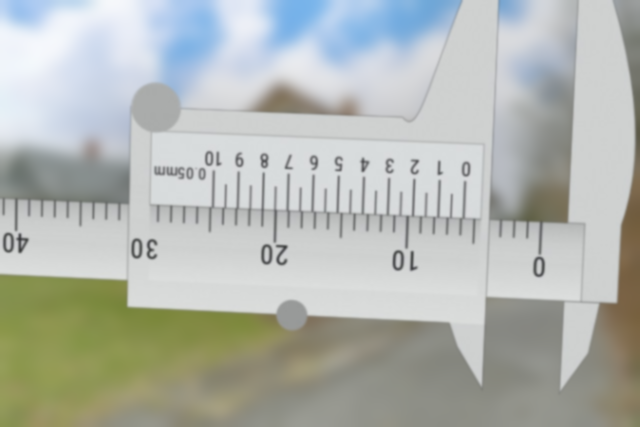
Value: {"value": 5.8, "unit": "mm"}
